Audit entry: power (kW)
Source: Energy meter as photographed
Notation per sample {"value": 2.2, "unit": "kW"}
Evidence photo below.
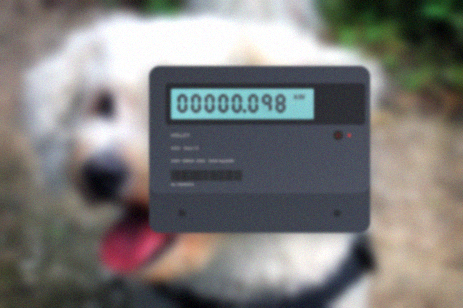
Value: {"value": 0.098, "unit": "kW"}
